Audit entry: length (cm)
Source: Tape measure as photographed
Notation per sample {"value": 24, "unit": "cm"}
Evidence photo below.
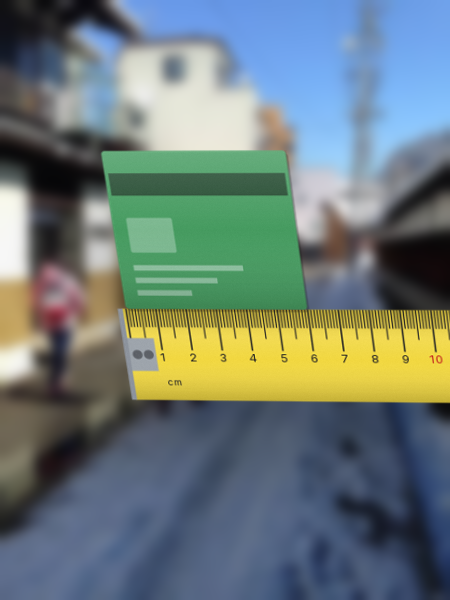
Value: {"value": 6, "unit": "cm"}
